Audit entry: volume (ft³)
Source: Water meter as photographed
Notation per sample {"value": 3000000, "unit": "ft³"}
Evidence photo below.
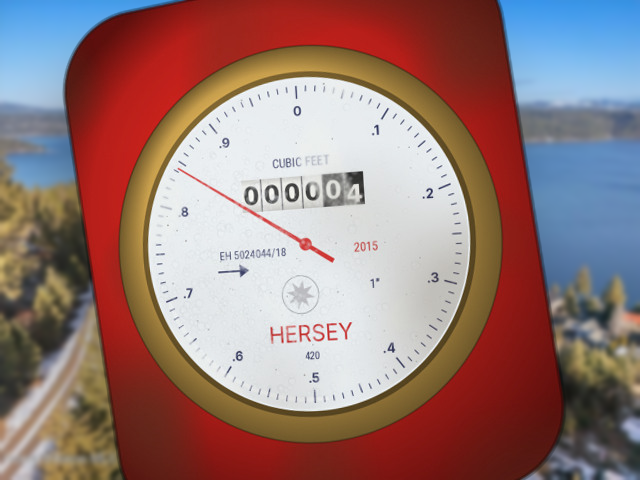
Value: {"value": 3.84, "unit": "ft³"}
